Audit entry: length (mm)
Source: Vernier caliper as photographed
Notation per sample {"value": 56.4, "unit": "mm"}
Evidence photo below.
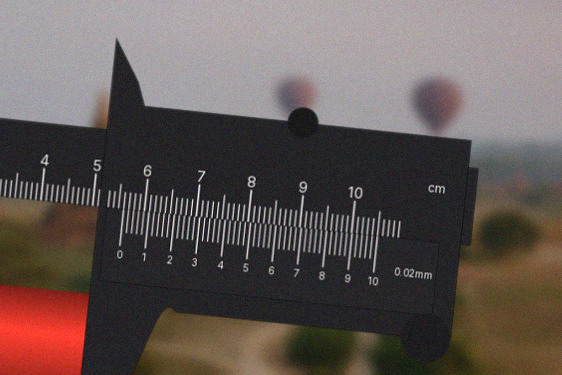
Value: {"value": 56.0, "unit": "mm"}
